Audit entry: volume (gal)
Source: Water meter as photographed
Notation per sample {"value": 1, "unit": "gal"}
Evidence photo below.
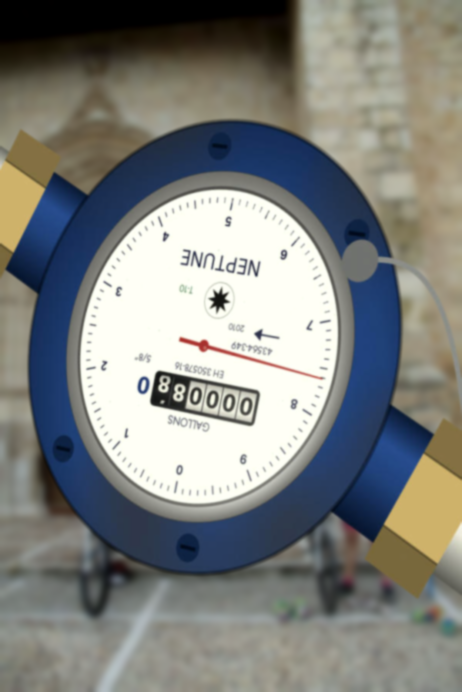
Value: {"value": 877.6, "unit": "gal"}
